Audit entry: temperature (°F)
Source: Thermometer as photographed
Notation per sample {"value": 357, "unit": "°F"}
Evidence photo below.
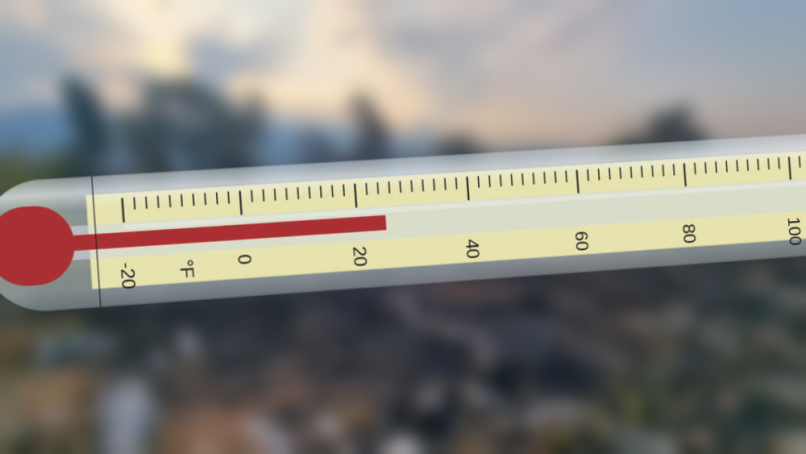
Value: {"value": 25, "unit": "°F"}
